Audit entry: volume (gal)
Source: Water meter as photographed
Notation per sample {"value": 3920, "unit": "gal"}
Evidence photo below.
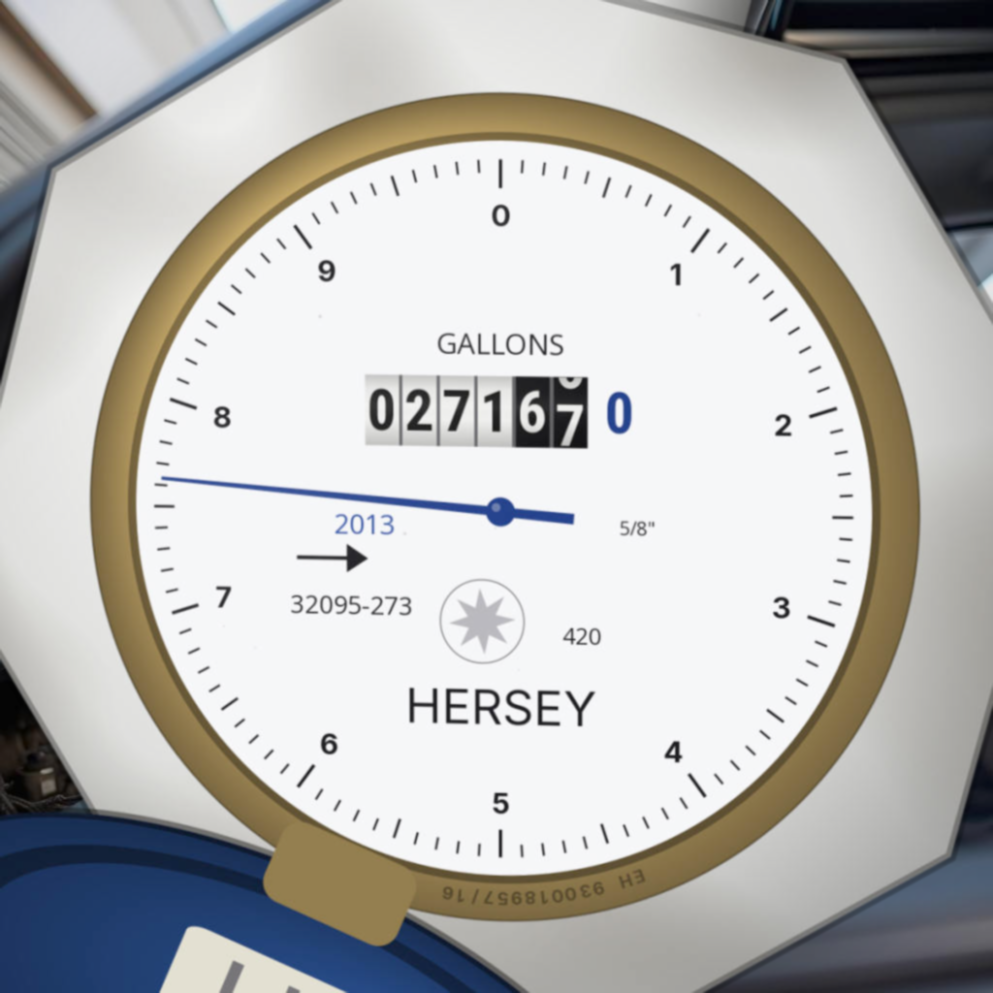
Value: {"value": 271667.6, "unit": "gal"}
